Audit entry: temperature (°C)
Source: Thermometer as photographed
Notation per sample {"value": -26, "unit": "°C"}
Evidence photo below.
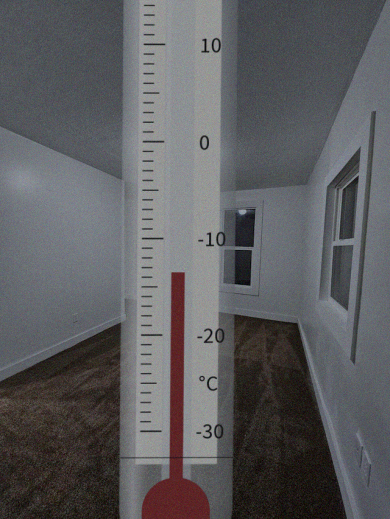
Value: {"value": -13.5, "unit": "°C"}
